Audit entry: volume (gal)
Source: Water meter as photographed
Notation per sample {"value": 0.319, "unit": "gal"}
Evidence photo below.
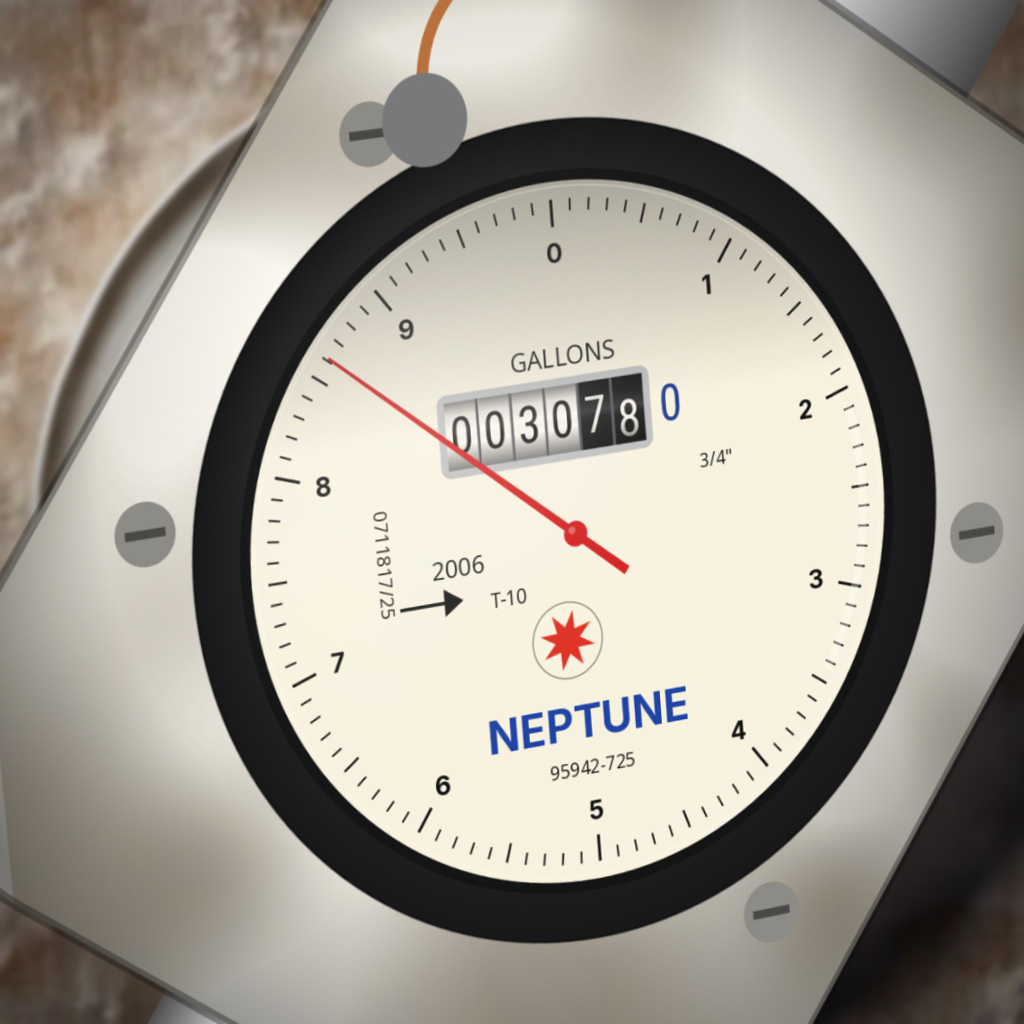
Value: {"value": 30778.6, "unit": "gal"}
